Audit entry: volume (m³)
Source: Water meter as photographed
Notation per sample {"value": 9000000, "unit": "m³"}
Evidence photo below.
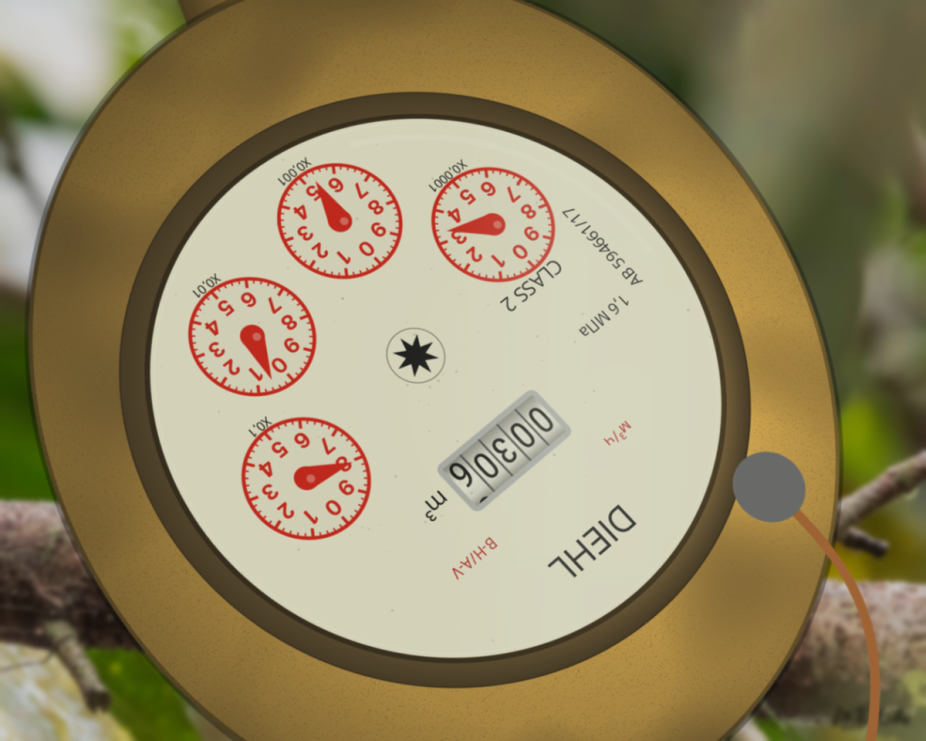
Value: {"value": 305.8053, "unit": "m³"}
